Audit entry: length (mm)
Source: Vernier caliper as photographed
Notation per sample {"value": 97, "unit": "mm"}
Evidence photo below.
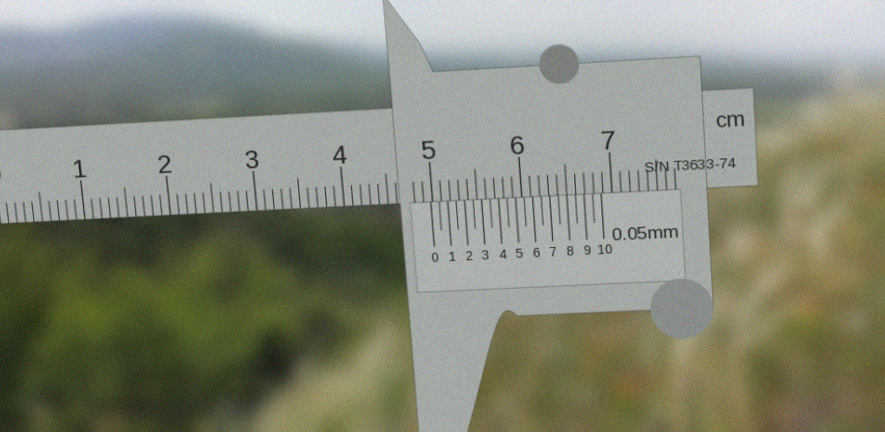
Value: {"value": 49.8, "unit": "mm"}
